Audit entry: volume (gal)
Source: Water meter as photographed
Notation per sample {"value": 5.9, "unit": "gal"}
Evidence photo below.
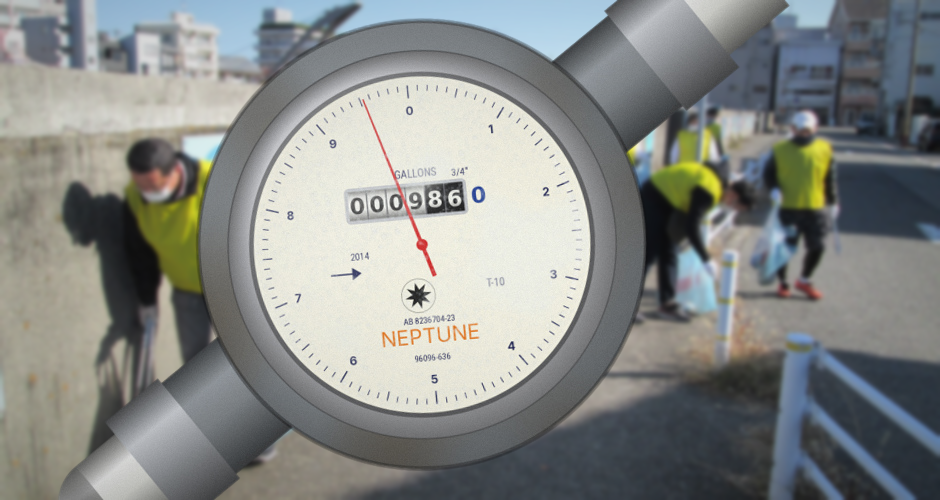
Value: {"value": 9859.5, "unit": "gal"}
